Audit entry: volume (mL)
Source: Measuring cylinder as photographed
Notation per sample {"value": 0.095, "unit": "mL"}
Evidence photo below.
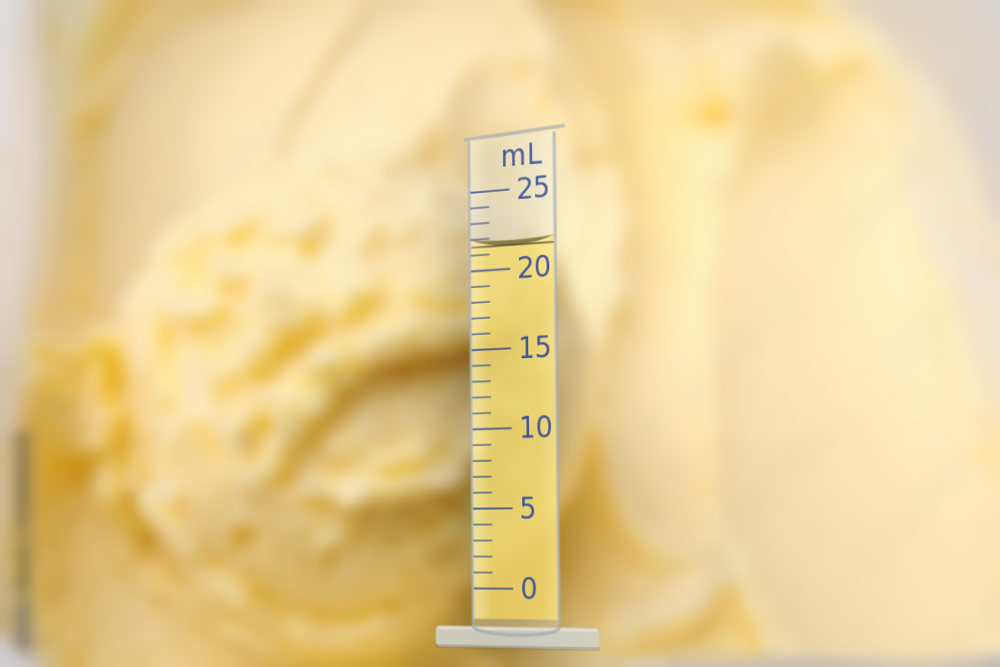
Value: {"value": 21.5, "unit": "mL"}
